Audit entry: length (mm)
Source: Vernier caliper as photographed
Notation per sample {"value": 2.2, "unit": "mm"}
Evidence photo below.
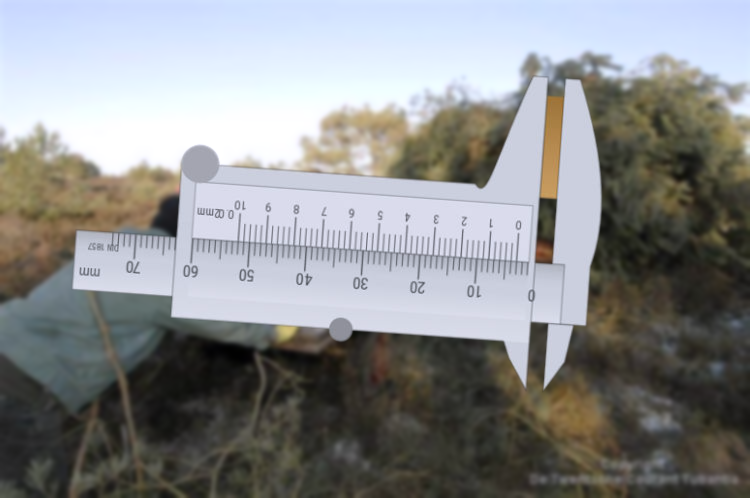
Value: {"value": 3.0, "unit": "mm"}
